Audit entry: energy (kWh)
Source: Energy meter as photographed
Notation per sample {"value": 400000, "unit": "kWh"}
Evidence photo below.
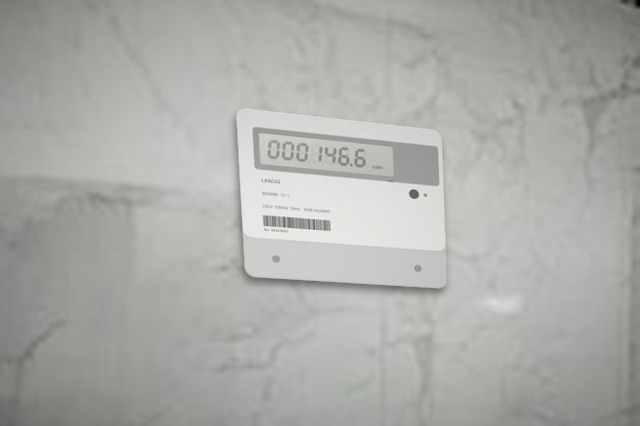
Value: {"value": 146.6, "unit": "kWh"}
